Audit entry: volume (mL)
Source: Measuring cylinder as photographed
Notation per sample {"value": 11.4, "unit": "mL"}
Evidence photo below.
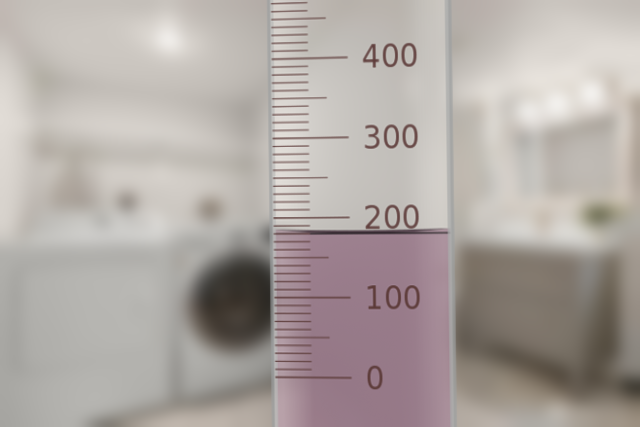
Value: {"value": 180, "unit": "mL"}
